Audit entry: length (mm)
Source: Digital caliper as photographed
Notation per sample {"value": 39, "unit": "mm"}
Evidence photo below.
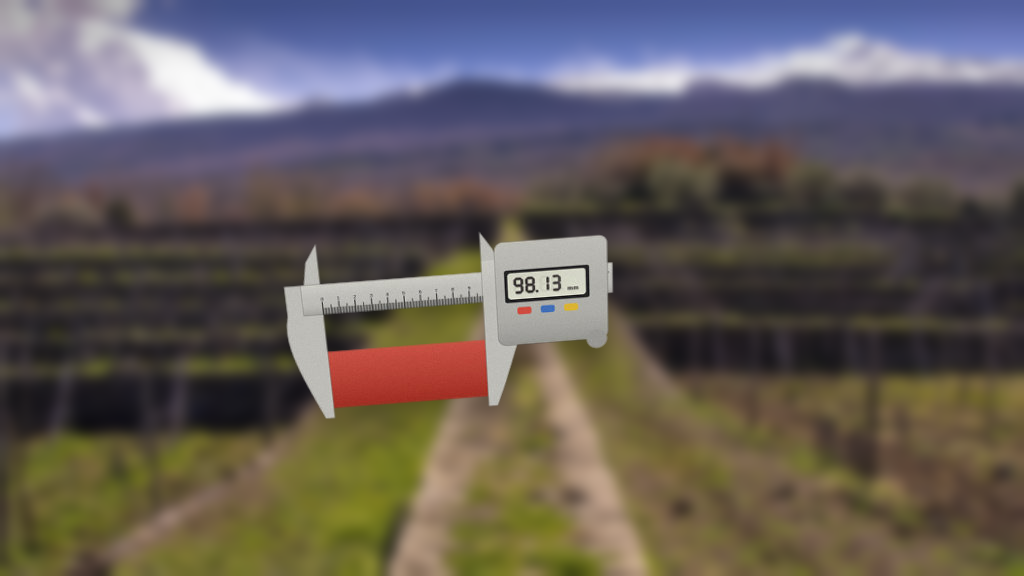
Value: {"value": 98.13, "unit": "mm"}
